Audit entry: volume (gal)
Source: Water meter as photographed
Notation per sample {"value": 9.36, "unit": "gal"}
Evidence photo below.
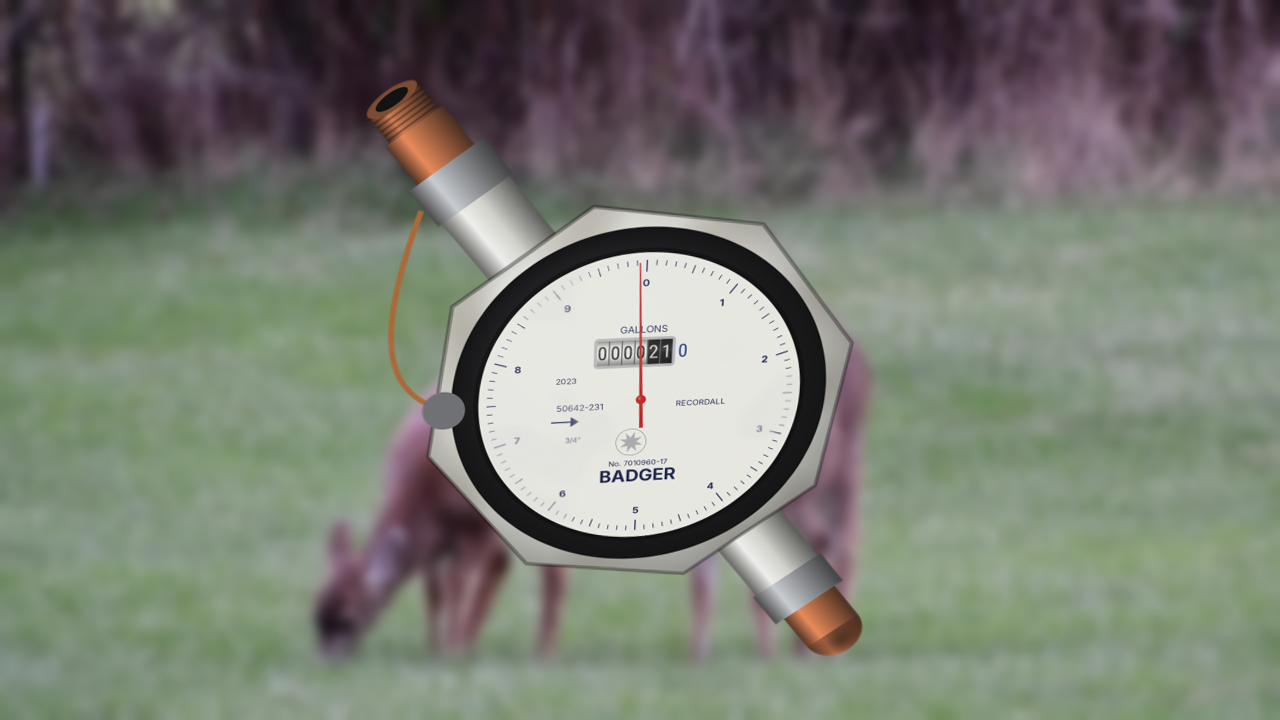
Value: {"value": 209.9, "unit": "gal"}
